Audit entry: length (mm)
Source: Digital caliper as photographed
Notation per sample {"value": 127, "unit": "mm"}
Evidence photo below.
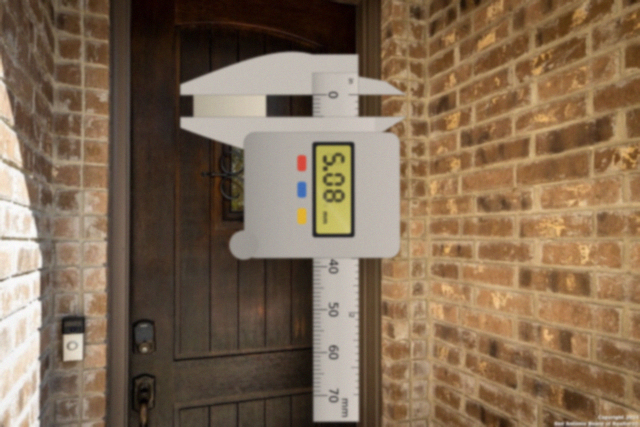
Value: {"value": 5.08, "unit": "mm"}
